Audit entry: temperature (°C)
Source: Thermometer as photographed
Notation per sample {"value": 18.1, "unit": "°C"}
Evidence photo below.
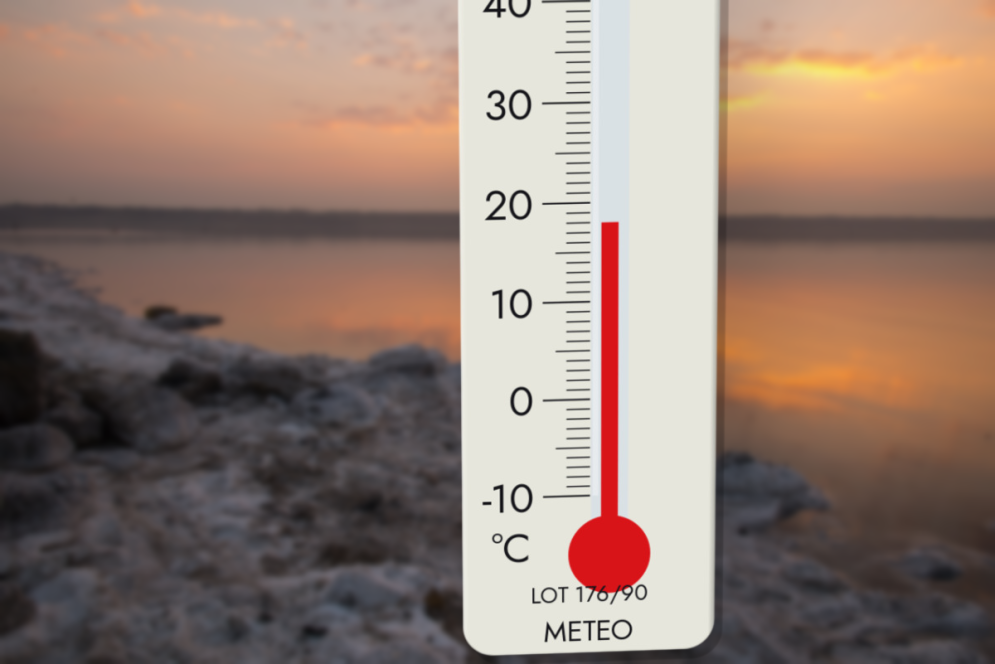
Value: {"value": 18, "unit": "°C"}
